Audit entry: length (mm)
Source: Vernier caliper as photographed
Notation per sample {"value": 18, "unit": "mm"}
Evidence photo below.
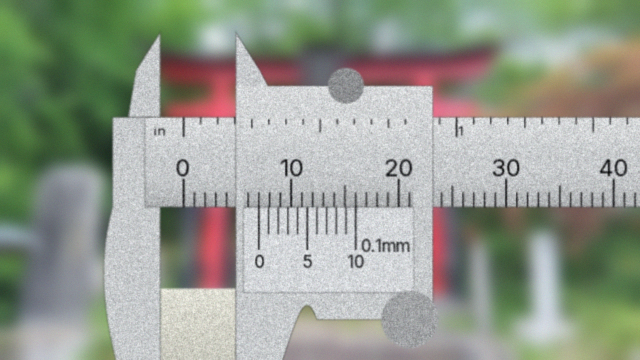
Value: {"value": 7.0, "unit": "mm"}
